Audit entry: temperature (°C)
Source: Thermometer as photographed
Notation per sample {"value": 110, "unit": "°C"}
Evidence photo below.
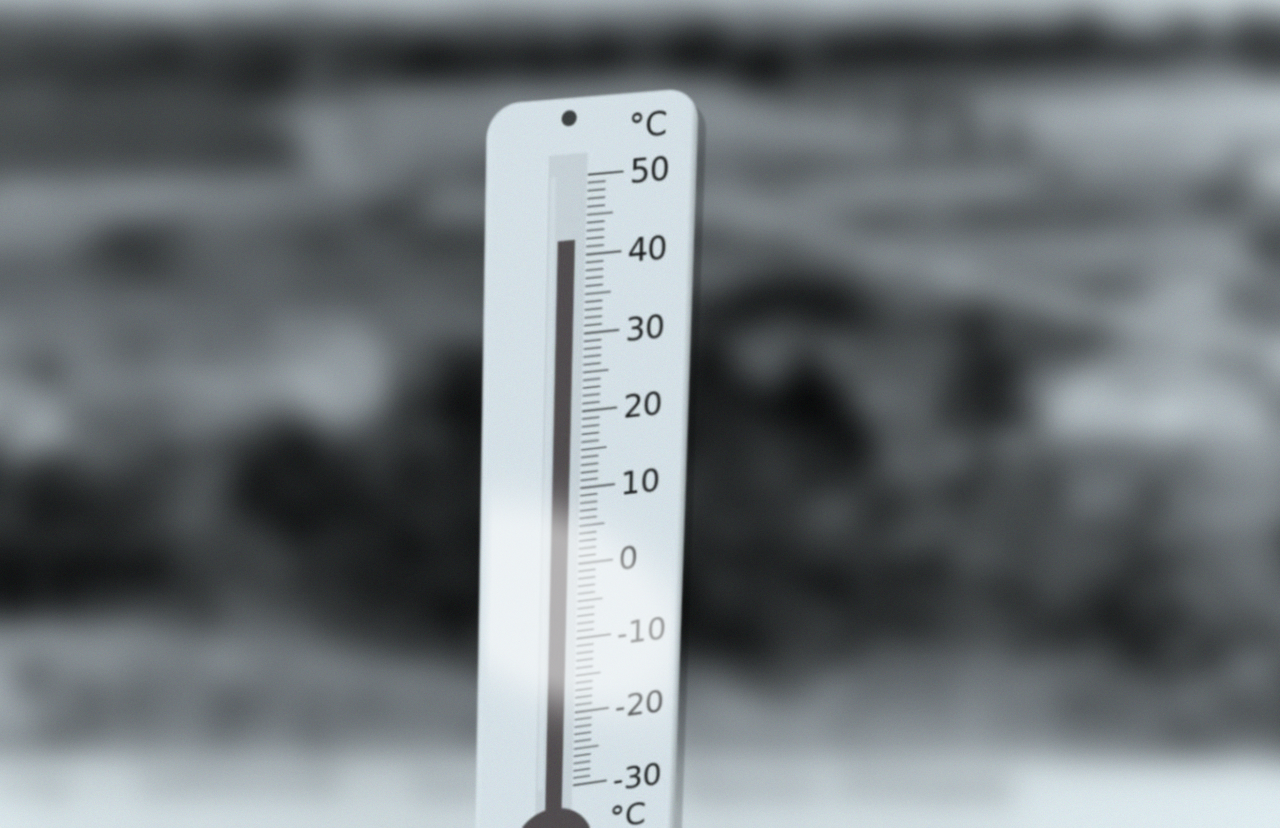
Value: {"value": 42, "unit": "°C"}
